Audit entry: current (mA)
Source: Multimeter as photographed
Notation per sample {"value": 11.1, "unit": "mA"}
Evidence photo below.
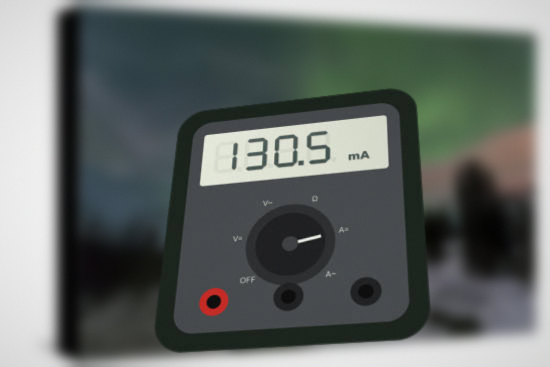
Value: {"value": 130.5, "unit": "mA"}
